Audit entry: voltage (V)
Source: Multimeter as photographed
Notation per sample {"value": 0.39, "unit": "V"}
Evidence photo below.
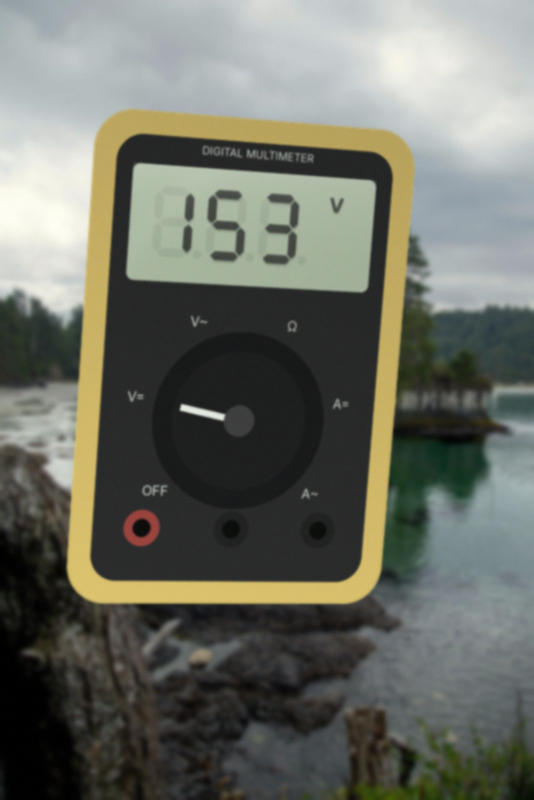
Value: {"value": 153, "unit": "V"}
